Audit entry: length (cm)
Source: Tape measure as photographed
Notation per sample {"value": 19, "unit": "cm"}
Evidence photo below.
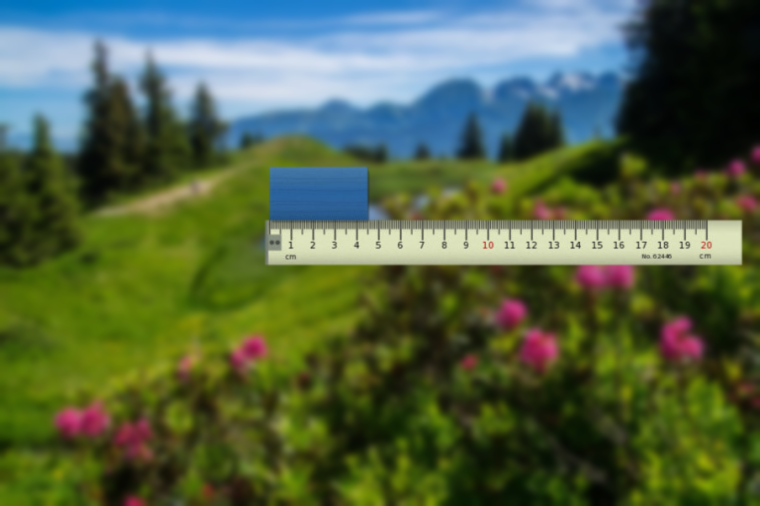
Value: {"value": 4.5, "unit": "cm"}
